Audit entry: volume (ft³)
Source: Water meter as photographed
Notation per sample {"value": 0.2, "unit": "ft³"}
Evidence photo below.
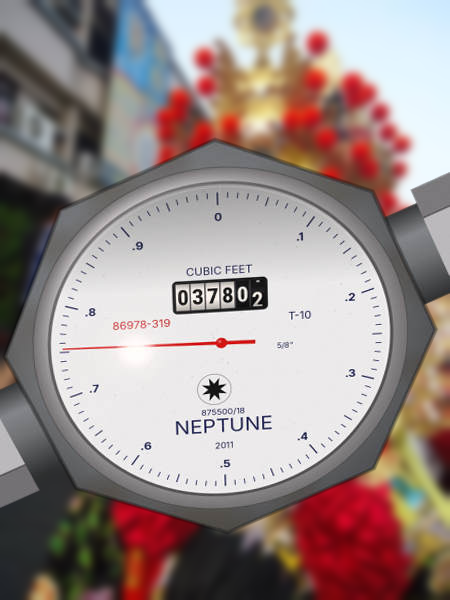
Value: {"value": 37801.75, "unit": "ft³"}
